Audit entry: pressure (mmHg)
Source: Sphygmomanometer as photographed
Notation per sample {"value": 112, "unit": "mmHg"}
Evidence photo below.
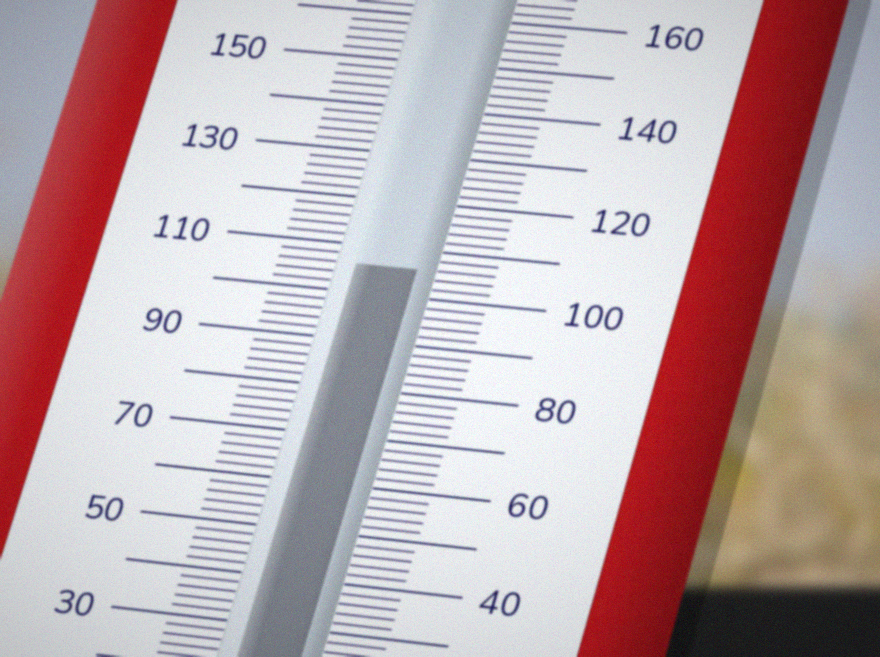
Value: {"value": 106, "unit": "mmHg"}
